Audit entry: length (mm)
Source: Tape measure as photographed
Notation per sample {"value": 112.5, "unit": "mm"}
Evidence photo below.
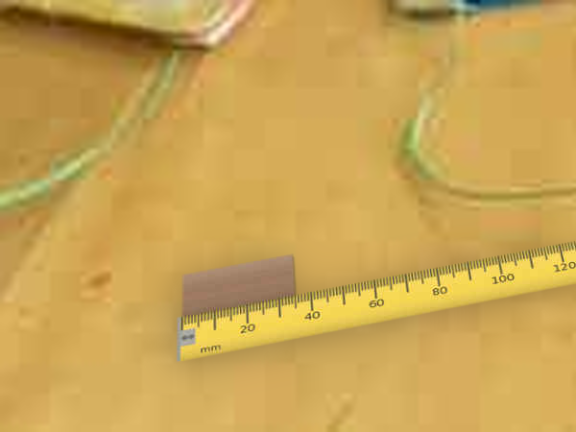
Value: {"value": 35, "unit": "mm"}
